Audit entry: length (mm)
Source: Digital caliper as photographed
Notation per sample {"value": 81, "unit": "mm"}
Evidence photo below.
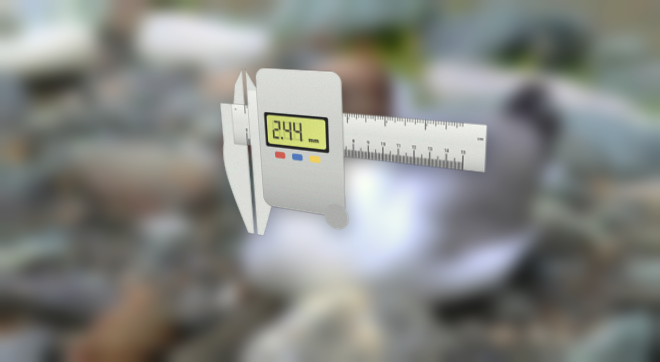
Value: {"value": 2.44, "unit": "mm"}
